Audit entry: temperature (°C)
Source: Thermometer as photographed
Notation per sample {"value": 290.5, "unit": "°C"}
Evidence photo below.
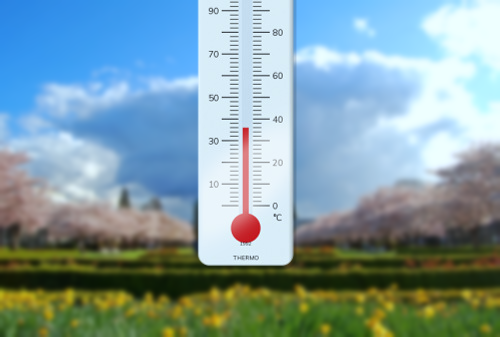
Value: {"value": 36, "unit": "°C"}
